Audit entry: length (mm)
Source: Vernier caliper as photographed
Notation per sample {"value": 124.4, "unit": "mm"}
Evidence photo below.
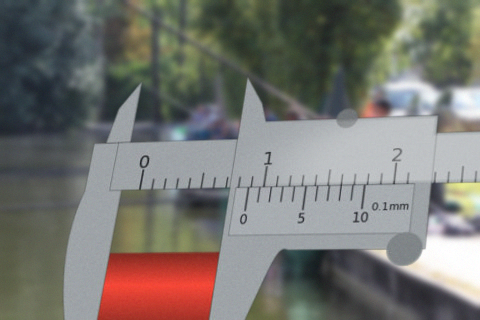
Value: {"value": 8.8, "unit": "mm"}
